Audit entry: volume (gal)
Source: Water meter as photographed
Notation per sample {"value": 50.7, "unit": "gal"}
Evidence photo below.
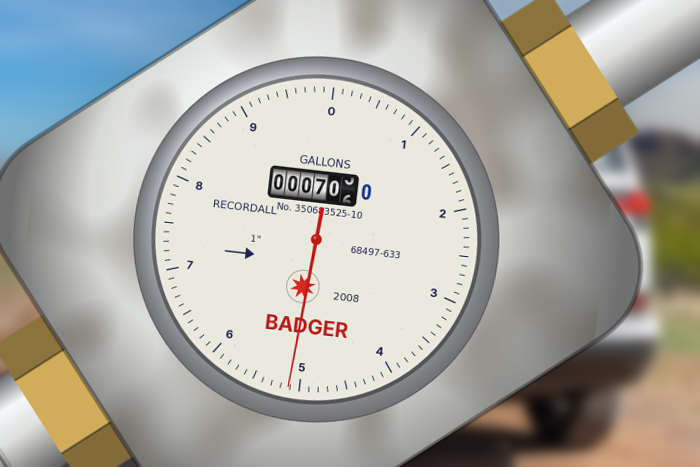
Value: {"value": 7055.1, "unit": "gal"}
